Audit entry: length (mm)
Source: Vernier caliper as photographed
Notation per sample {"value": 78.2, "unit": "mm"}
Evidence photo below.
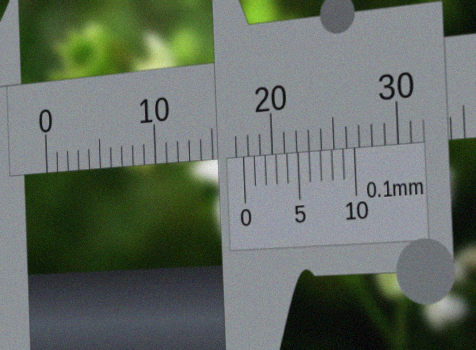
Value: {"value": 17.6, "unit": "mm"}
